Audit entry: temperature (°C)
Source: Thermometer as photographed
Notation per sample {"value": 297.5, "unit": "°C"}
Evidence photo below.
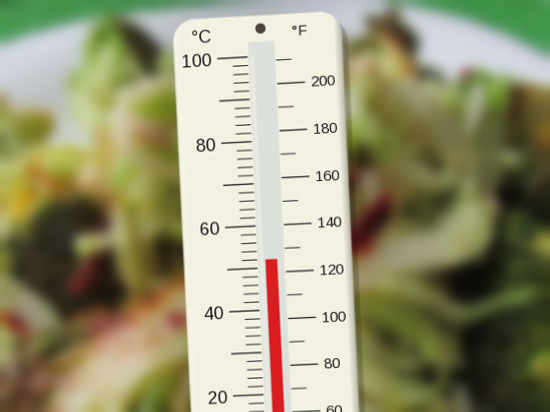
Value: {"value": 52, "unit": "°C"}
